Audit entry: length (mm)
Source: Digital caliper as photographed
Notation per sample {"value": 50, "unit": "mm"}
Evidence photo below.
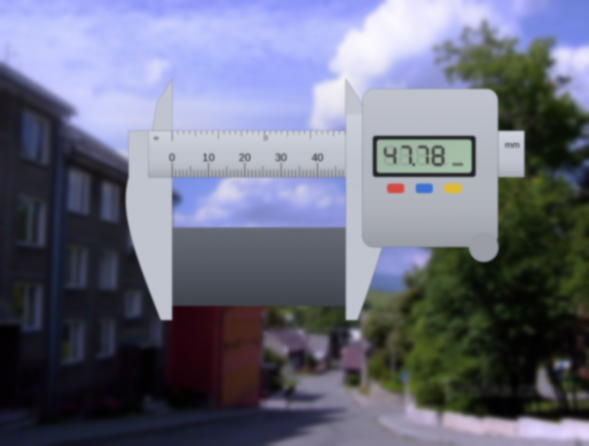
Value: {"value": 47.78, "unit": "mm"}
